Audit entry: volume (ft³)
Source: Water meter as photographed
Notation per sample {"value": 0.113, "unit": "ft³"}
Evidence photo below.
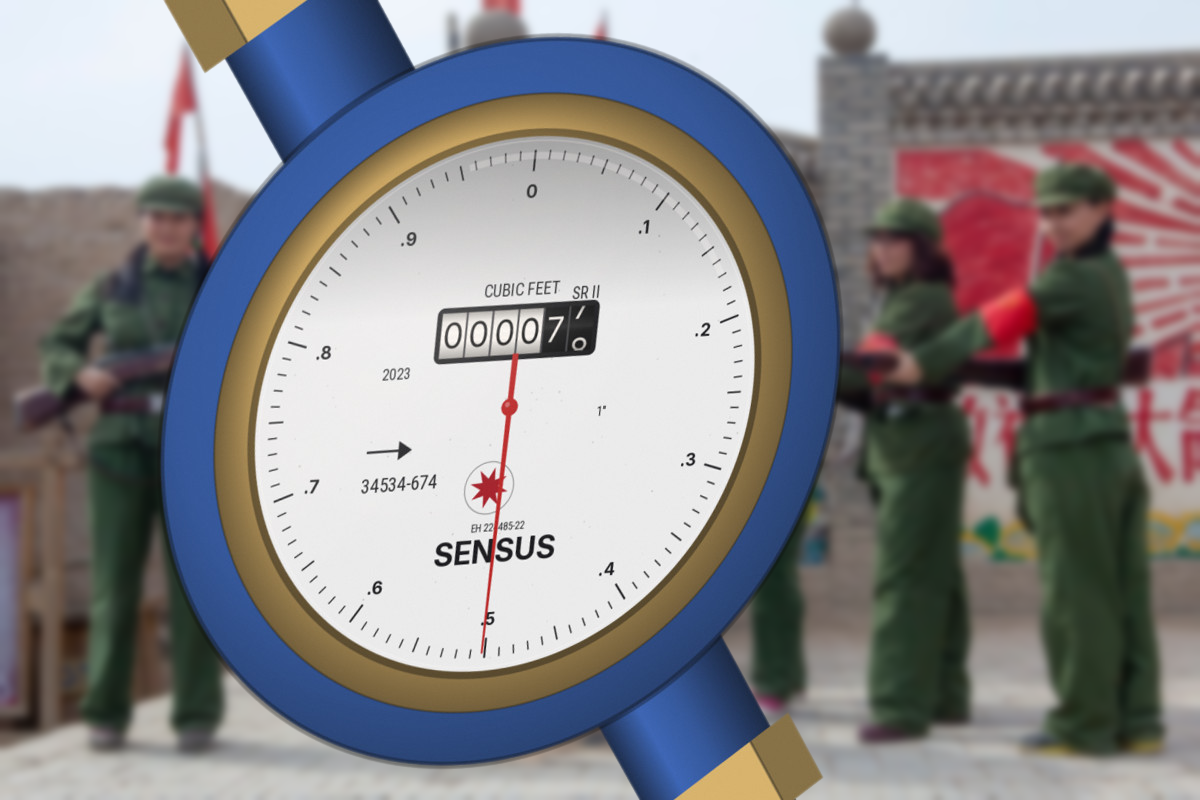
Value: {"value": 77.50, "unit": "ft³"}
